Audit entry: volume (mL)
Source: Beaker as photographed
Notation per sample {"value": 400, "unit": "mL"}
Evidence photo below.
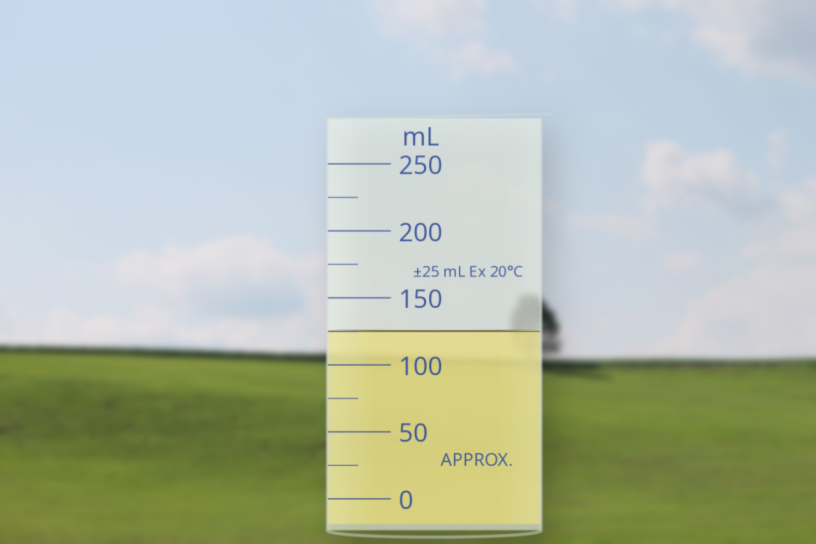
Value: {"value": 125, "unit": "mL"}
